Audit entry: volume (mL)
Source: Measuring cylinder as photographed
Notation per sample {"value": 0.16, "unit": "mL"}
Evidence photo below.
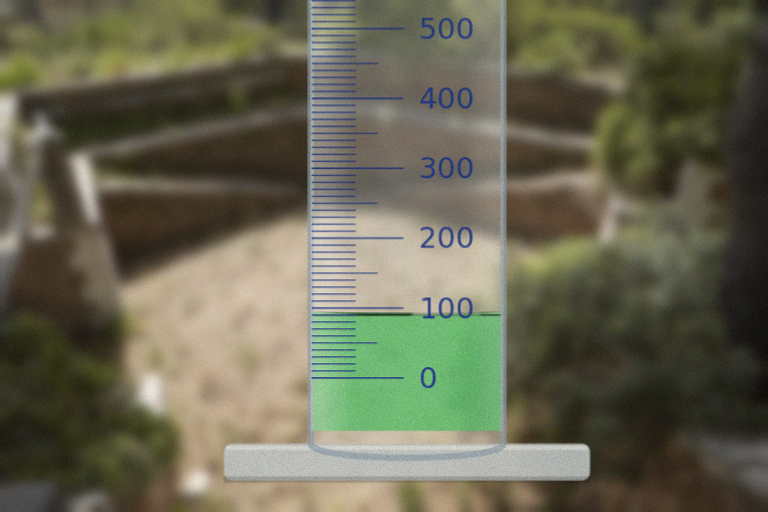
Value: {"value": 90, "unit": "mL"}
